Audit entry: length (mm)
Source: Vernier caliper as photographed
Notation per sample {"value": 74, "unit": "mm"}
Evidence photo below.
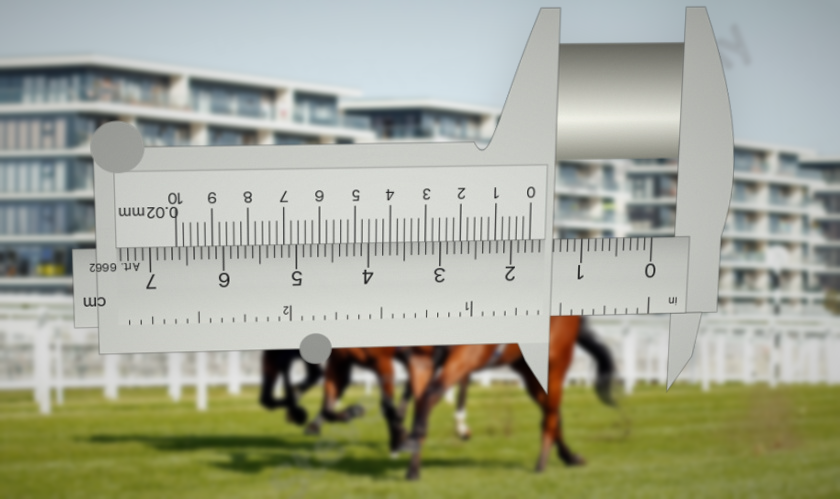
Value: {"value": 17.4, "unit": "mm"}
